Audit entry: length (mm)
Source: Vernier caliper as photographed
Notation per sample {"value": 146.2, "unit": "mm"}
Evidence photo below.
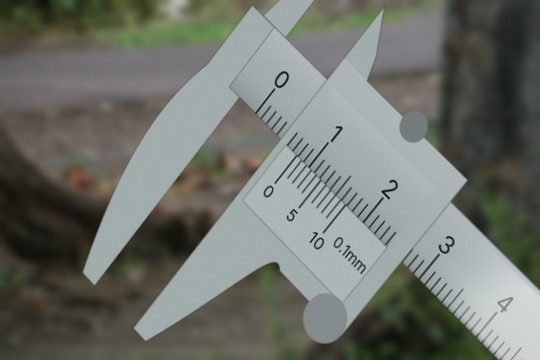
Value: {"value": 7.8, "unit": "mm"}
